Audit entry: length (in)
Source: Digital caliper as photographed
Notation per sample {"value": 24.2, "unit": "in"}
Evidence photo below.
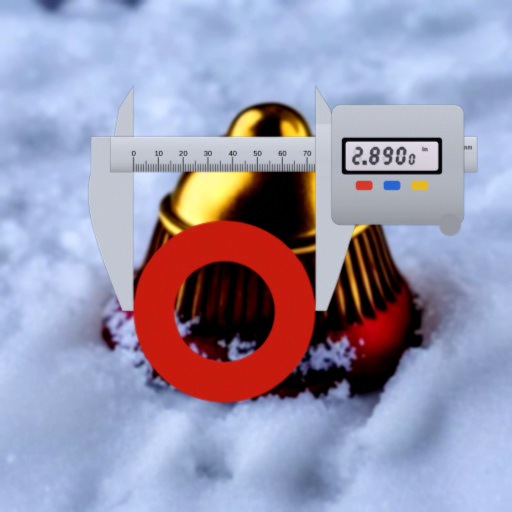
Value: {"value": 2.8900, "unit": "in"}
